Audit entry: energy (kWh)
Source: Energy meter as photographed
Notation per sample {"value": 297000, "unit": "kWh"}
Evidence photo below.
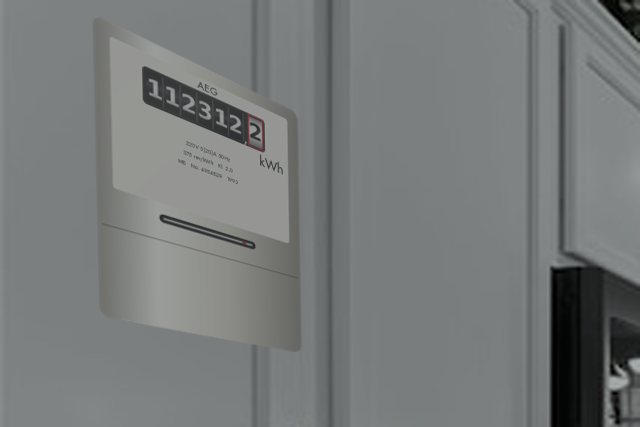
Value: {"value": 112312.2, "unit": "kWh"}
